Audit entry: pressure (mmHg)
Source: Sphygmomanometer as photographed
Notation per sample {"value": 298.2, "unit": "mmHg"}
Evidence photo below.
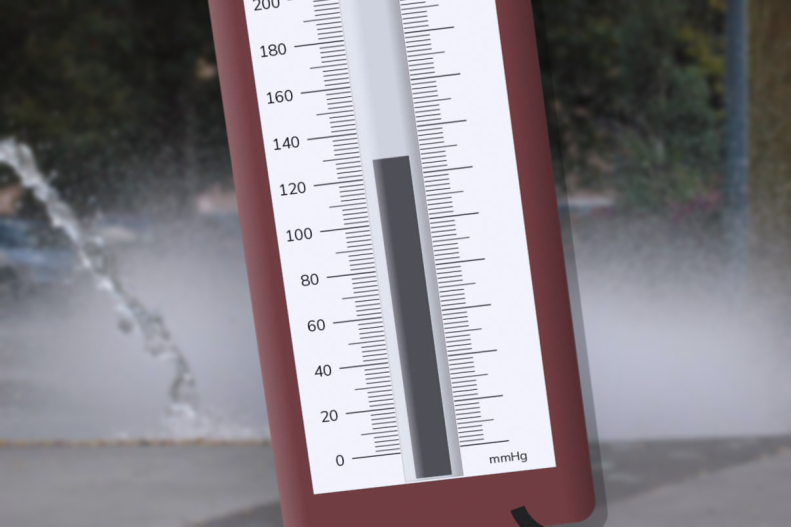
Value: {"value": 128, "unit": "mmHg"}
